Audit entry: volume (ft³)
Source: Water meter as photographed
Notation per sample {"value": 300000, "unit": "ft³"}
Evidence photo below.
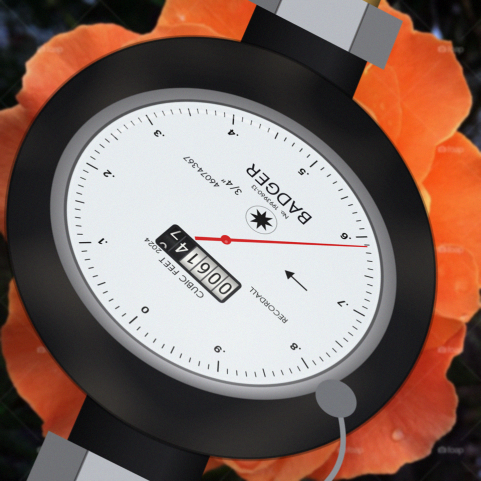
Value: {"value": 6146.61, "unit": "ft³"}
